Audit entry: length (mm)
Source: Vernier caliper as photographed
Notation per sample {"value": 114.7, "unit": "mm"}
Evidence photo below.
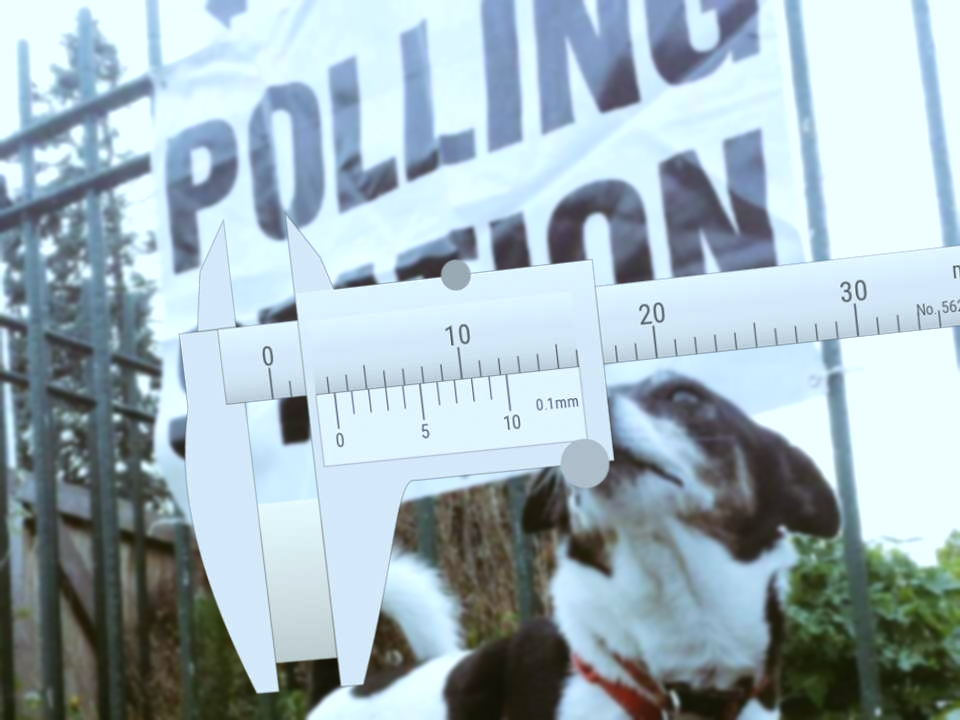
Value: {"value": 3.3, "unit": "mm"}
